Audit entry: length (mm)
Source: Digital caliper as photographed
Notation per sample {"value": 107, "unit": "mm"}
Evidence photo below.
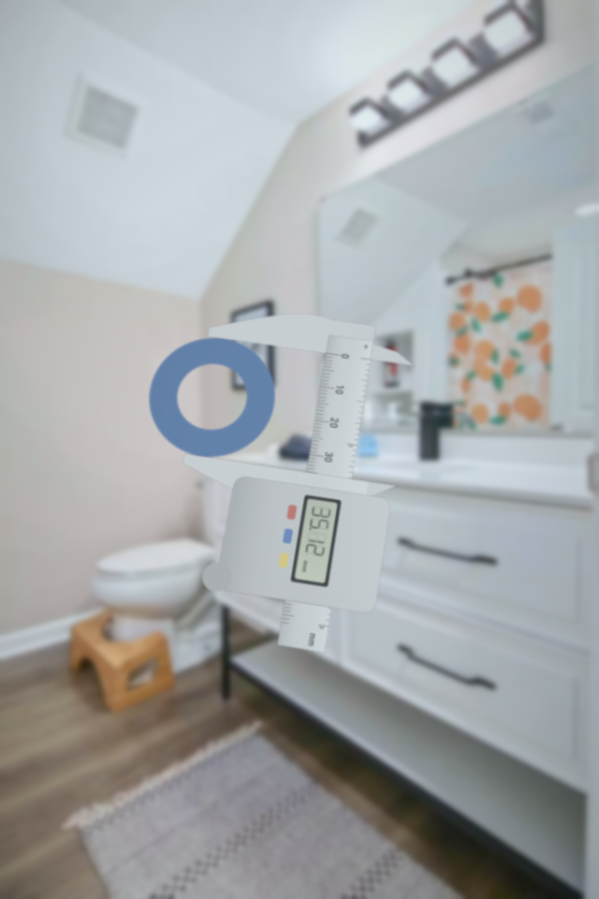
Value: {"value": 35.12, "unit": "mm"}
